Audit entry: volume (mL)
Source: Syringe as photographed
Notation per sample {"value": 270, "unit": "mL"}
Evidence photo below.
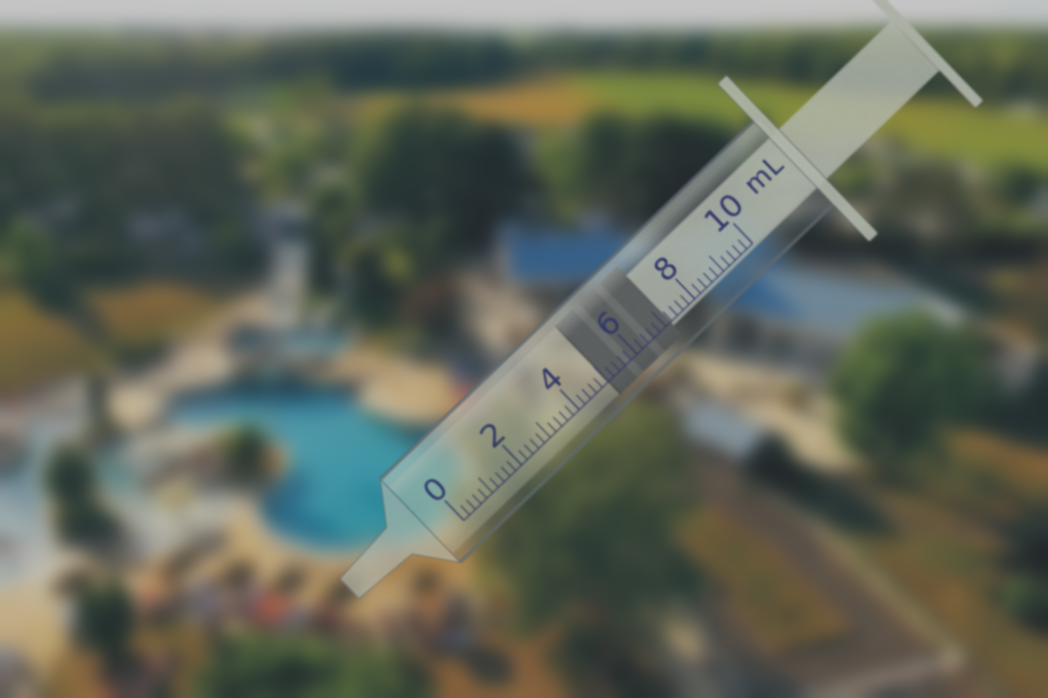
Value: {"value": 5, "unit": "mL"}
